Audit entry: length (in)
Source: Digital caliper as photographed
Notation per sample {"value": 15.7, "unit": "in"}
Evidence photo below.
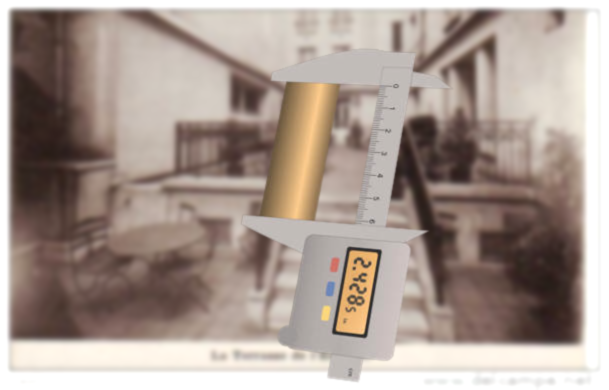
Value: {"value": 2.4285, "unit": "in"}
